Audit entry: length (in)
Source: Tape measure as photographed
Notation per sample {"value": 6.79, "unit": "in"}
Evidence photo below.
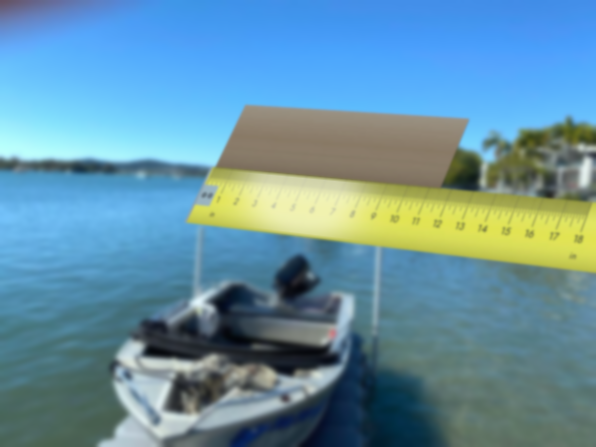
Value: {"value": 11.5, "unit": "in"}
